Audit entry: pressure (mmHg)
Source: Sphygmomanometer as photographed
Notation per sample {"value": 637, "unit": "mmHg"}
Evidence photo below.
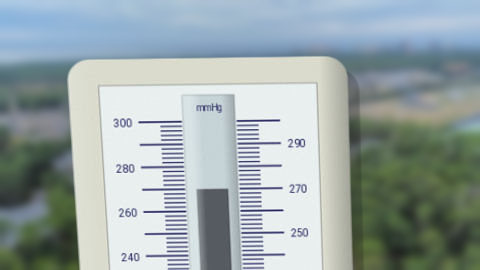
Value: {"value": 270, "unit": "mmHg"}
